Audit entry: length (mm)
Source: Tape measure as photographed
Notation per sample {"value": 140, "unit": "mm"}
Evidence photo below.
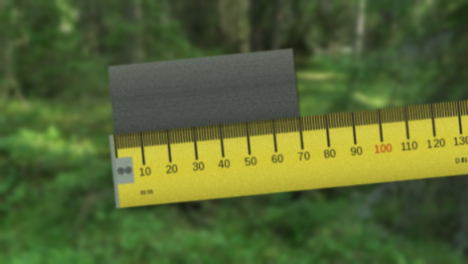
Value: {"value": 70, "unit": "mm"}
